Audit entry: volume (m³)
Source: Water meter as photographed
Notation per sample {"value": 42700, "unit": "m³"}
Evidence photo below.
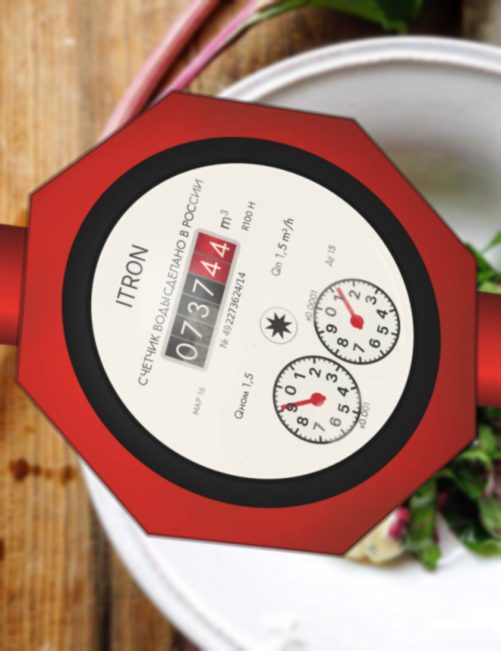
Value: {"value": 737.4391, "unit": "m³"}
